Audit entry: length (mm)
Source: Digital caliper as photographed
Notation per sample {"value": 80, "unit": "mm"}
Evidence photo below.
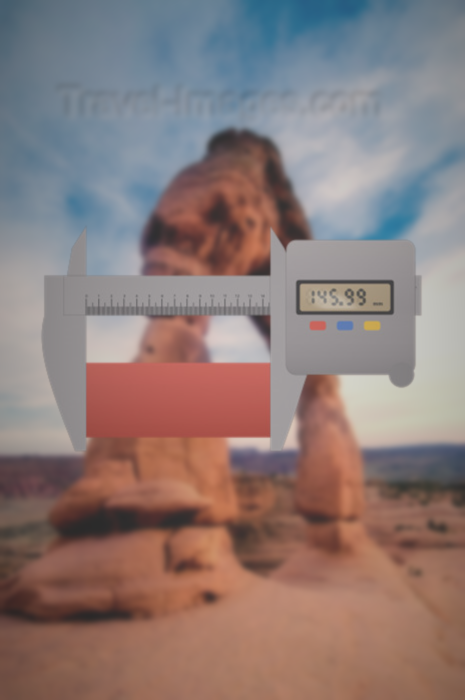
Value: {"value": 145.99, "unit": "mm"}
